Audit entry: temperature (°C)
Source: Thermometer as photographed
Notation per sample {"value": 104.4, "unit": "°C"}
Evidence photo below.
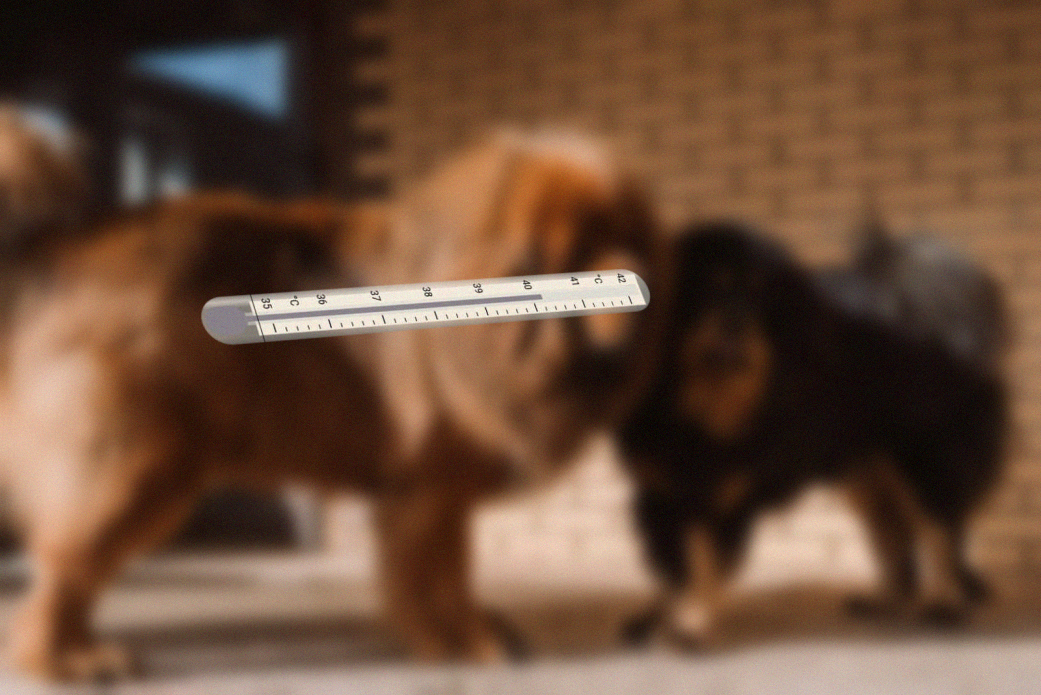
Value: {"value": 40.2, "unit": "°C"}
